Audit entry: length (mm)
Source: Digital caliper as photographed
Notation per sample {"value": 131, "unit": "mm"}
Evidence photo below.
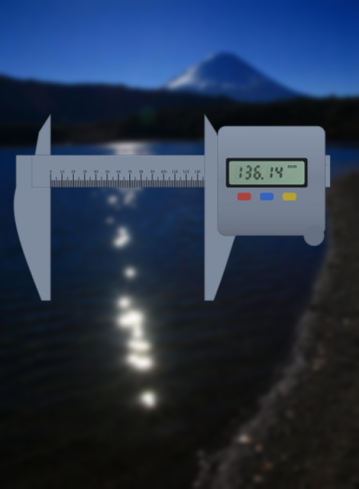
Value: {"value": 136.14, "unit": "mm"}
